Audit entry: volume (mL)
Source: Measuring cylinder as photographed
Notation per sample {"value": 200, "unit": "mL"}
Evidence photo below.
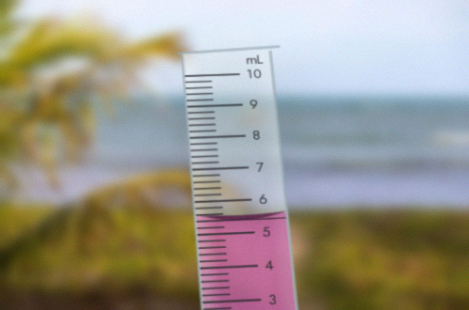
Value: {"value": 5.4, "unit": "mL"}
